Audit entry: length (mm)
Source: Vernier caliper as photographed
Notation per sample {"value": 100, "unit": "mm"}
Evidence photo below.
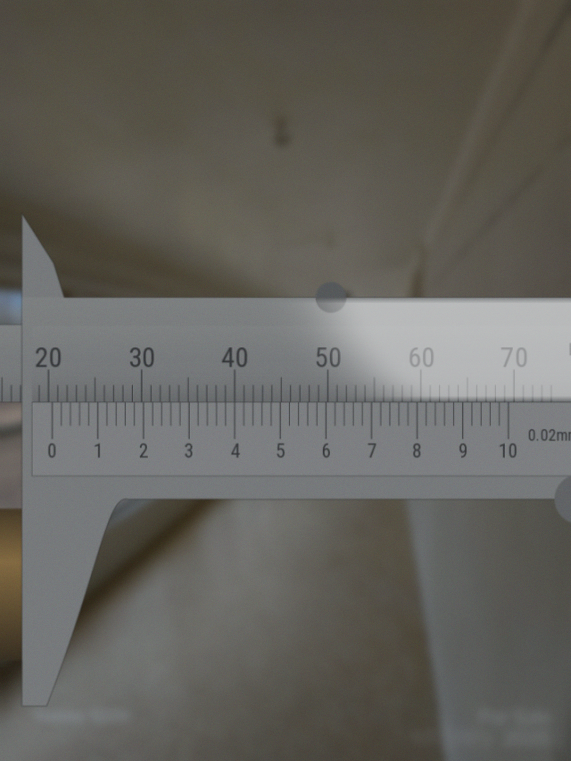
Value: {"value": 20.4, "unit": "mm"}
